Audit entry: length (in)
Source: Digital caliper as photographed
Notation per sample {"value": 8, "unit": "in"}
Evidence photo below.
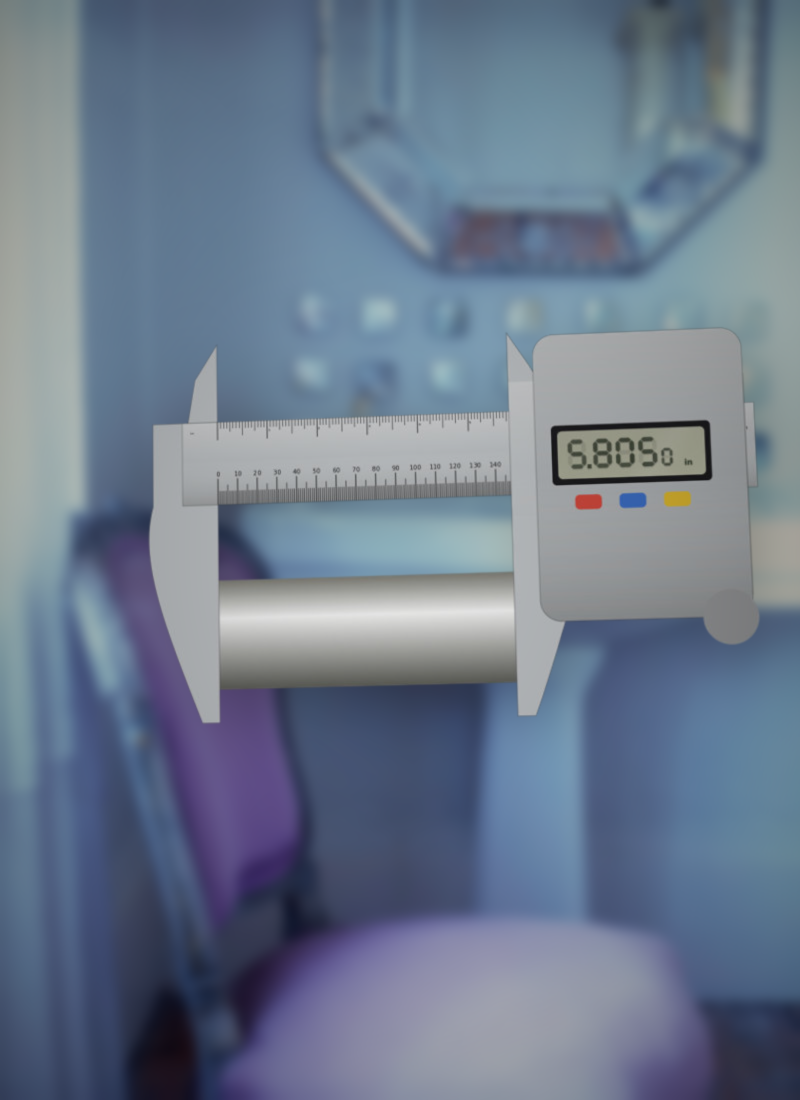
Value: {"value": 5.8050, "unit": "in"}
